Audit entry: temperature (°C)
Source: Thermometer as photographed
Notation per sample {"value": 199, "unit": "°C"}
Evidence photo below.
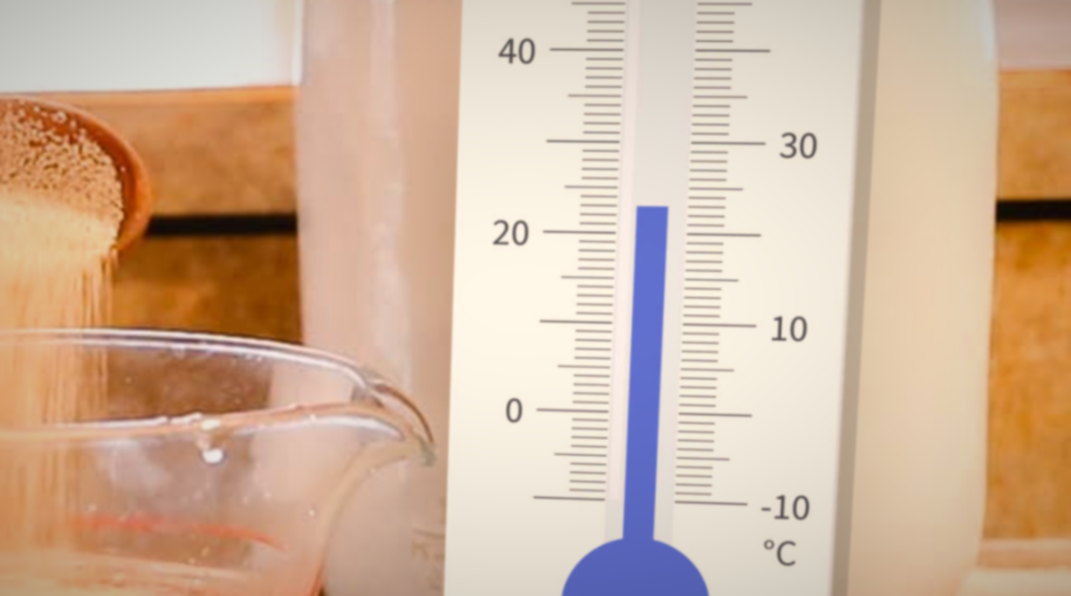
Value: {"value": 23, "unit": "°C"}
